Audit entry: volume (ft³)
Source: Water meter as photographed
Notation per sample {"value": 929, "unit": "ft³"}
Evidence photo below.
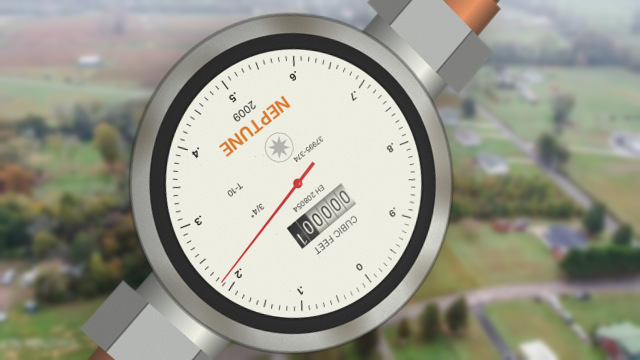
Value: {"value": 1.21, "unit": "ft³"}
